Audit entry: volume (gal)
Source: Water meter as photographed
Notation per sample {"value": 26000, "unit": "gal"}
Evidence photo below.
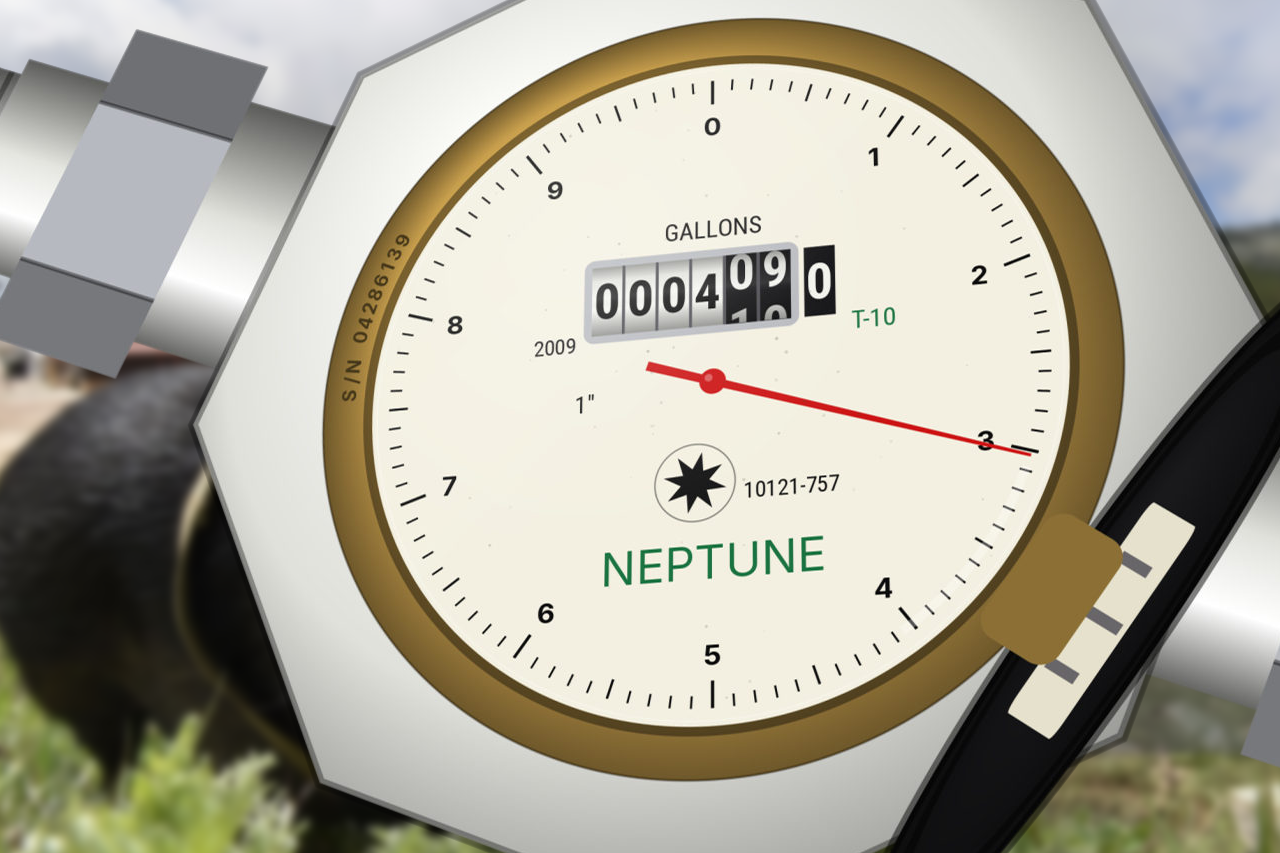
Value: {"value": 4093.0, "unit": "gal"}
